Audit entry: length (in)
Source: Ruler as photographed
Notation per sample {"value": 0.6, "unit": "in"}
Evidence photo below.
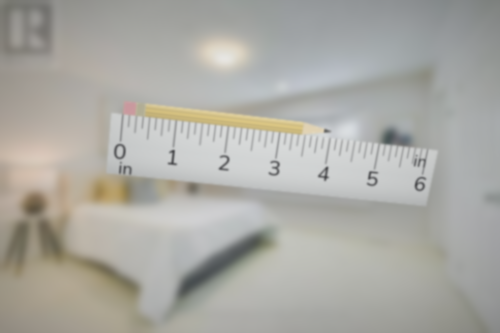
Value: {"value": 4, "unit": "in"}
